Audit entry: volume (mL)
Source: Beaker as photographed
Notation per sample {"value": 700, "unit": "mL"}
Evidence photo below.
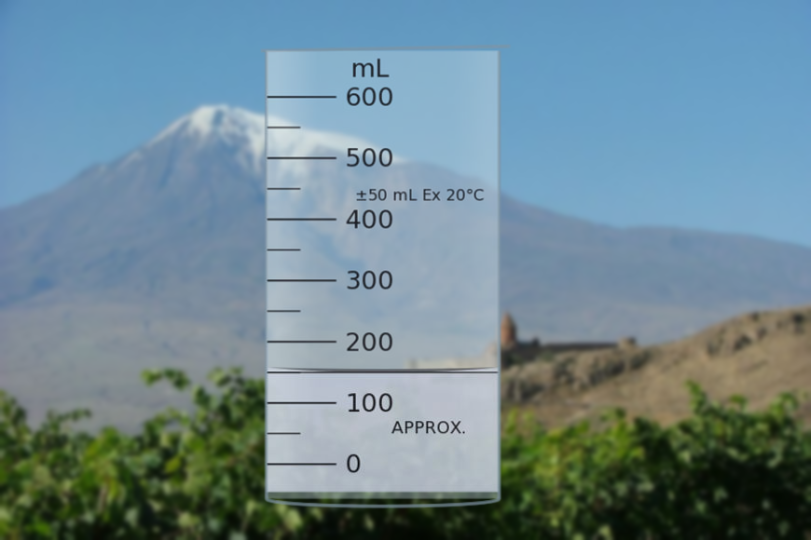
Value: {"value": 150, "unit": "mL"}
